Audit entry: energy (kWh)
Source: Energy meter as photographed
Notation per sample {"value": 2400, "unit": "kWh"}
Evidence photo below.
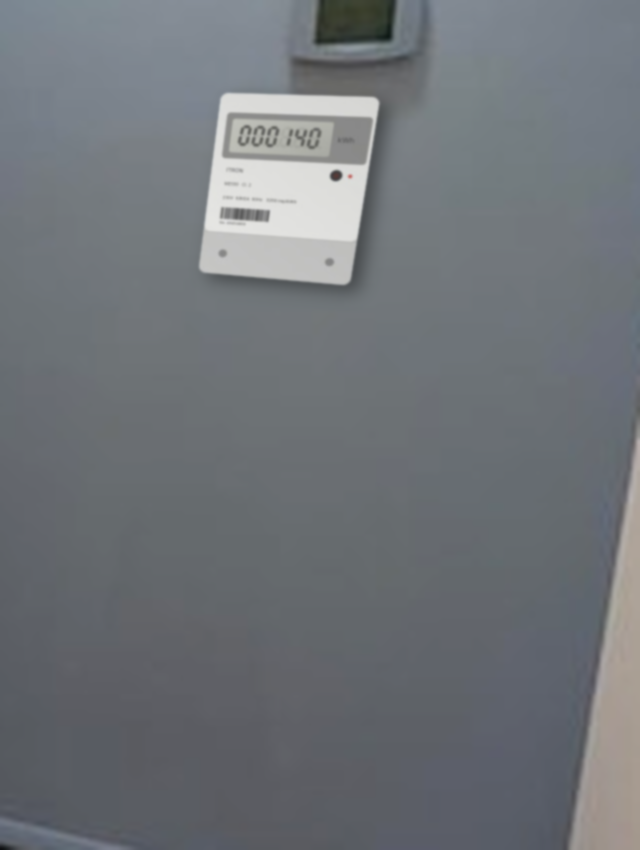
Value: {"value": 140, "unit": "kWh"}
